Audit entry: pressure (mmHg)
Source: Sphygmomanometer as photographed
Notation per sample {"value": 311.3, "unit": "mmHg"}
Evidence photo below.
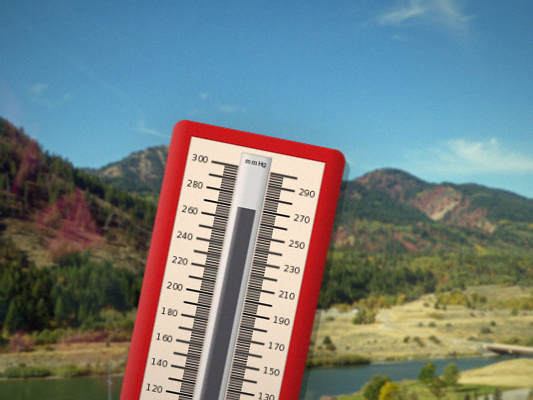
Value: {"value": 270, "unit": "mmHg"}
